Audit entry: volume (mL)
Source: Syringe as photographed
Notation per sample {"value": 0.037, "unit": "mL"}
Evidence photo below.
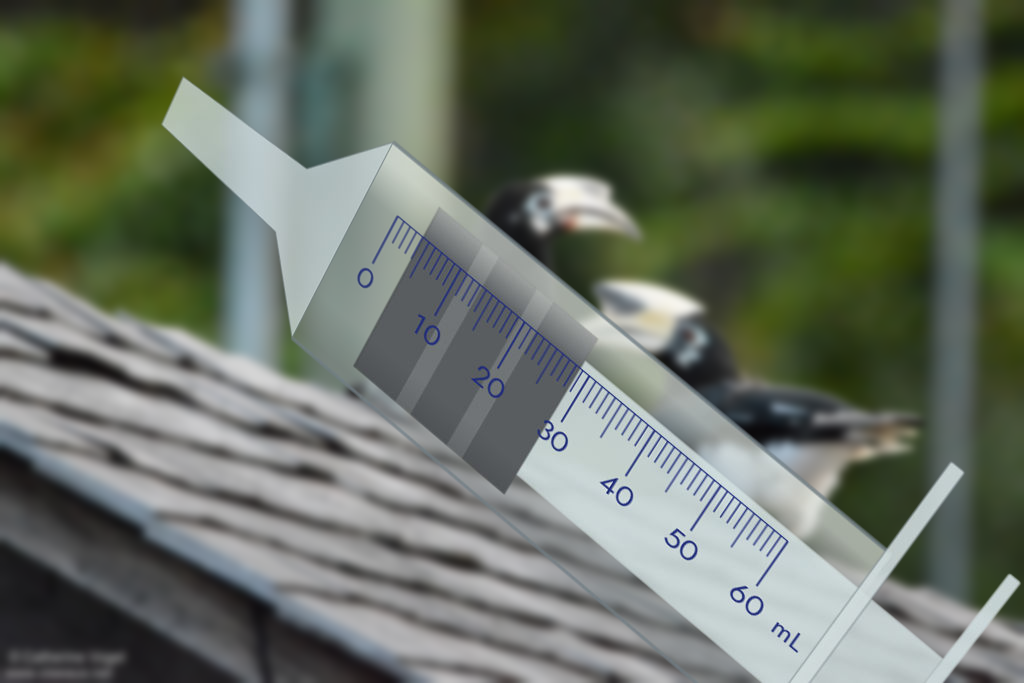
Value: {"value": 4, "unit": "mL"}
